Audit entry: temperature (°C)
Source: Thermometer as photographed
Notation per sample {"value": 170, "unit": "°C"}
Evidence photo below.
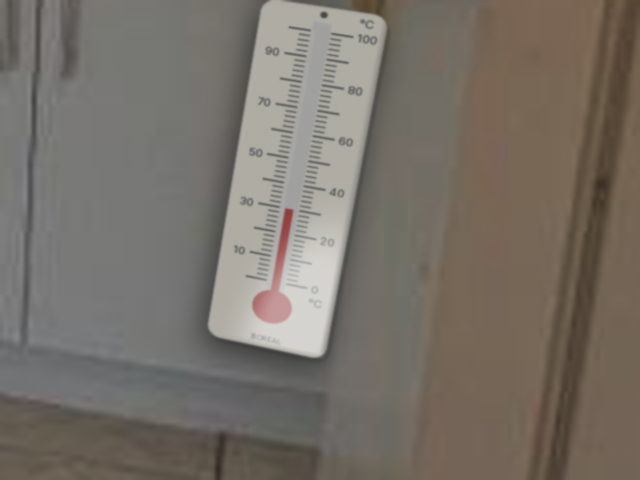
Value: {"value": 30, "unit": "°C"}
